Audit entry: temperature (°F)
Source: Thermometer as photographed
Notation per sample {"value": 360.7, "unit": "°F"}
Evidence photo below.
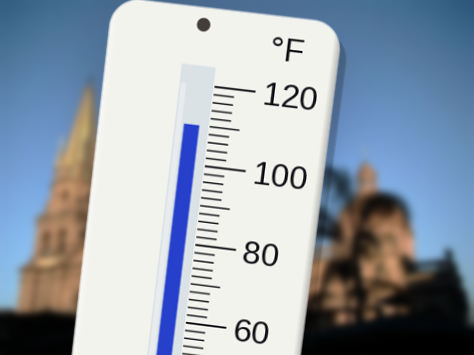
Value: {"value": 110, "unit": "°F"}
